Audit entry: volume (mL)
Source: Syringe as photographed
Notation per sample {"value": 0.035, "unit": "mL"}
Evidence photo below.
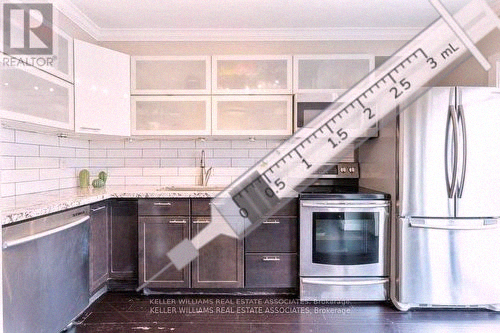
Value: {"value": 0, "unit": "mL"}
